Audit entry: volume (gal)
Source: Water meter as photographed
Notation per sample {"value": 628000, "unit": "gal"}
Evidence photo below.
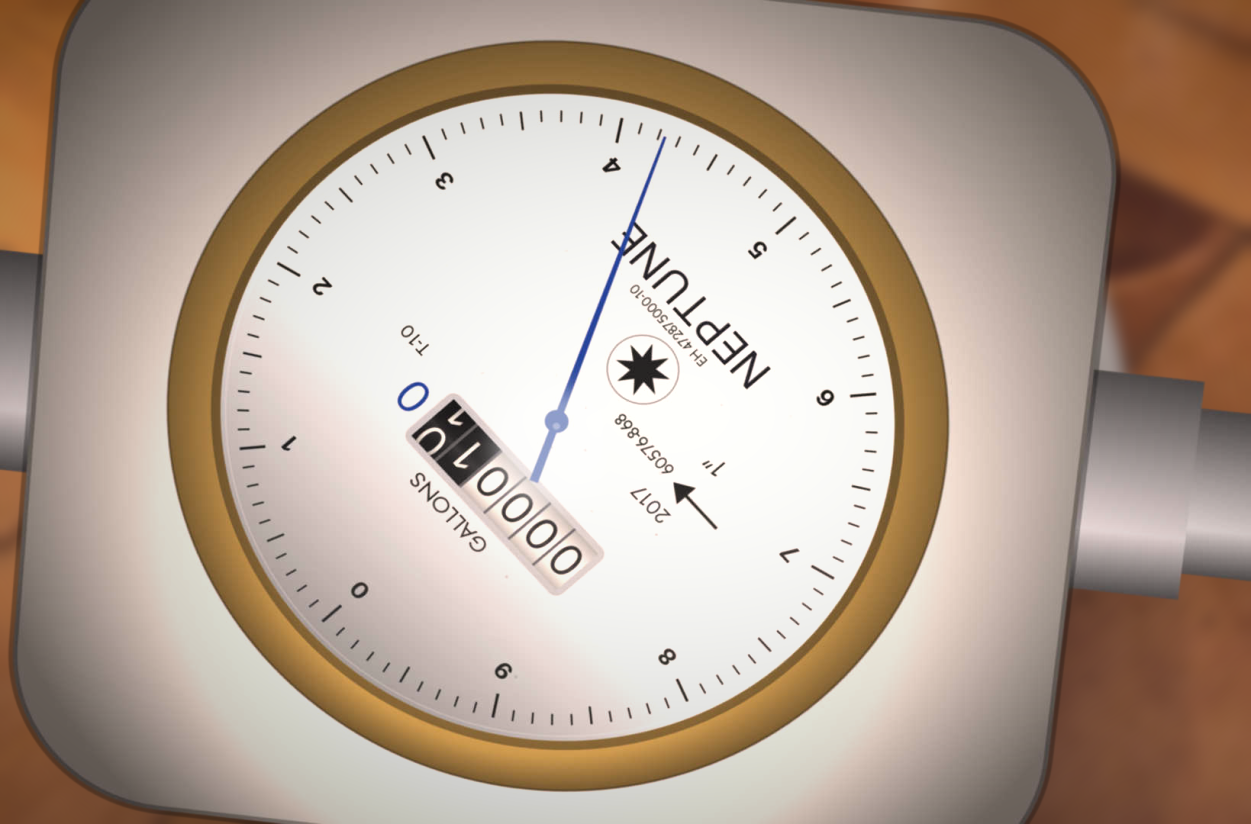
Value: {"value": 104.2, "unit": "gal"}
